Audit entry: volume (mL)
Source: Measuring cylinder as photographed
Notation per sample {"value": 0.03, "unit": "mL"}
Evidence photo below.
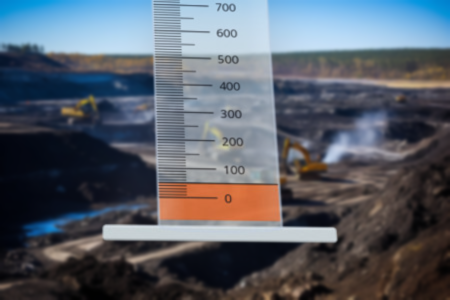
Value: {"value": 50, "unit": "mL"}
